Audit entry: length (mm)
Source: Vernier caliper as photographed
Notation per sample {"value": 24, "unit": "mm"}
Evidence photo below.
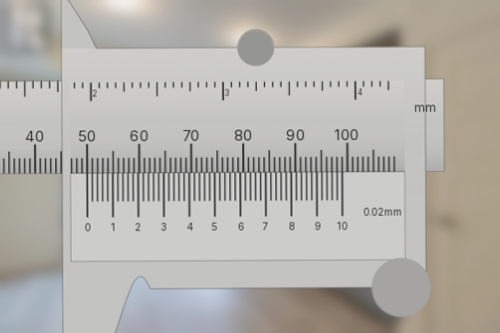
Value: {"value": 50.0, "unit": "mm"}
